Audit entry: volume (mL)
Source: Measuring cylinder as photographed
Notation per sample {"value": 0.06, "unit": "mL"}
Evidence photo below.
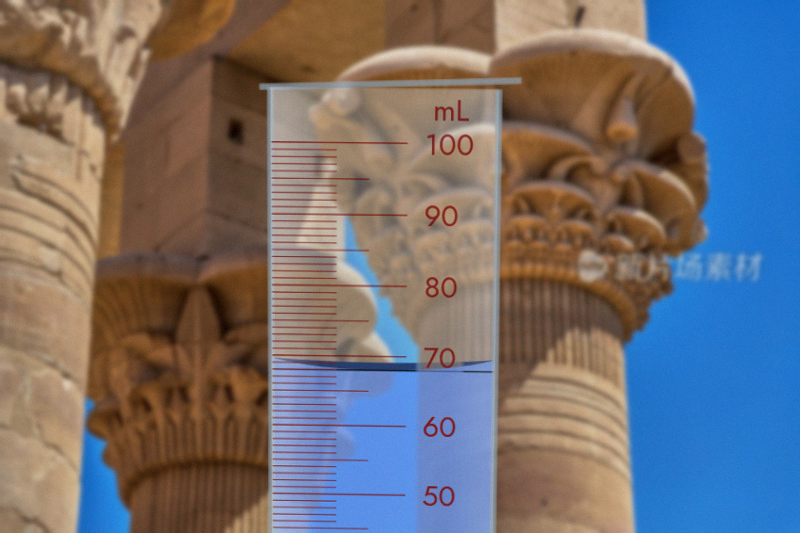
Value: {"value": 68, "unit": "mL"}
